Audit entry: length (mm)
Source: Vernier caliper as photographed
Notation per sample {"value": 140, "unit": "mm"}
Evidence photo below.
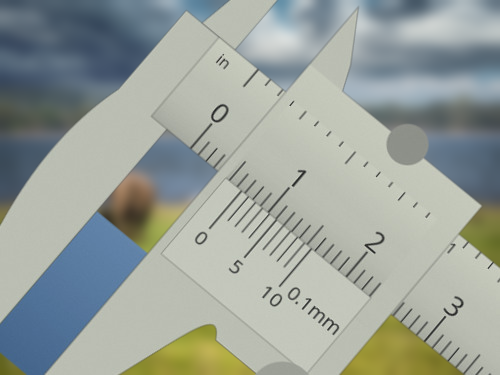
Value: {"value": 6.6, "unit": "mm"}
